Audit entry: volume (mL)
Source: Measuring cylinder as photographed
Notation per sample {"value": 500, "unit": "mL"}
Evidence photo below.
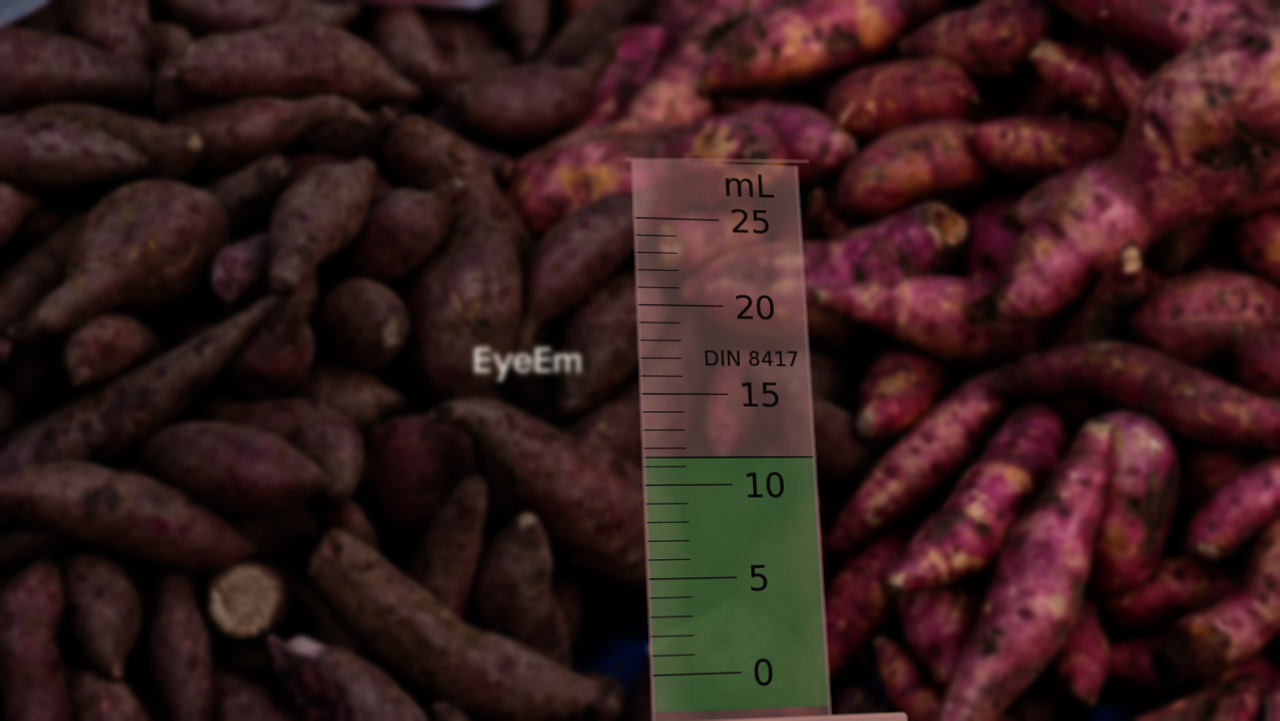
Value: {"value": 11.5, "unit": "mL"}
